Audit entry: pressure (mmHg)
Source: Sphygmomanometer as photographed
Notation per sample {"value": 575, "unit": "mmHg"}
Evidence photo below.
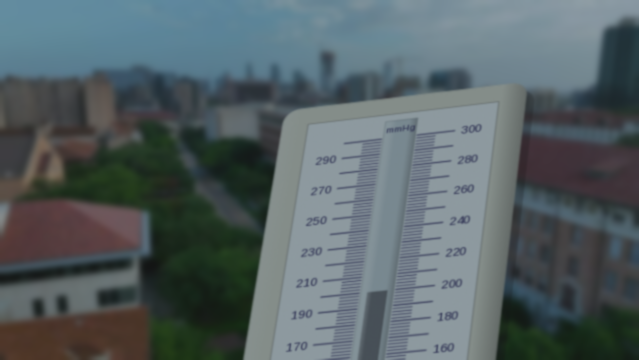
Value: {"value": 200, "unit": "mmHg"}
